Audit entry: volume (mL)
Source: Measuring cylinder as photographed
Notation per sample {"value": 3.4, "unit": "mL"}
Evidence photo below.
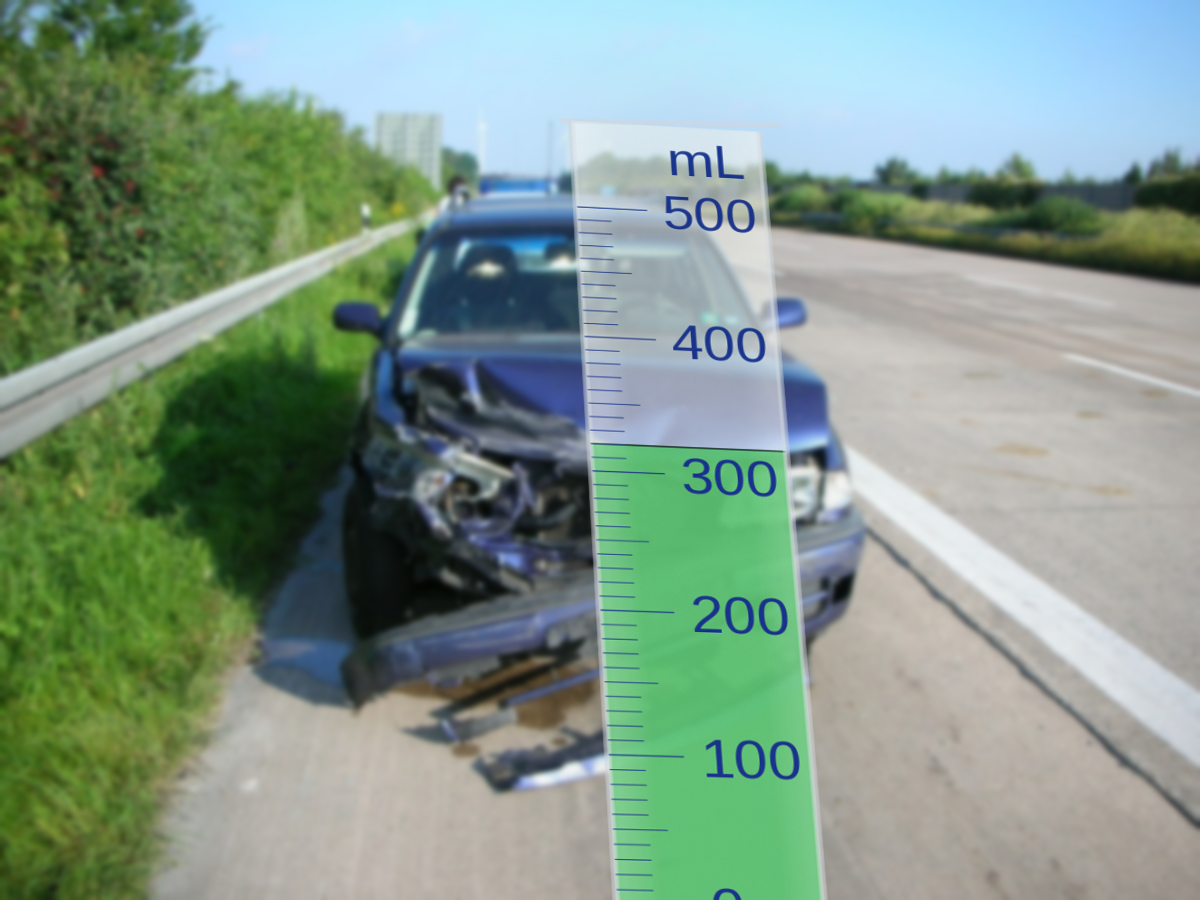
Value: {"value": 320, "unit": "mL"}
